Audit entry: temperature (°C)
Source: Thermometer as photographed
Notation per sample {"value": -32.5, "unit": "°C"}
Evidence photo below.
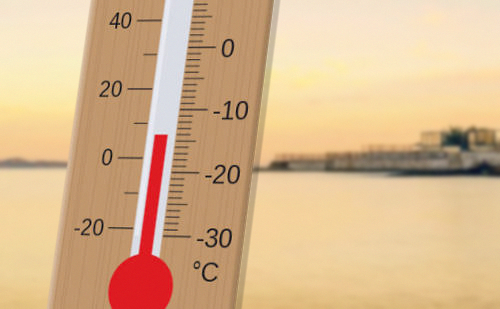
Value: {"value": -14, "unit": "°C"}
